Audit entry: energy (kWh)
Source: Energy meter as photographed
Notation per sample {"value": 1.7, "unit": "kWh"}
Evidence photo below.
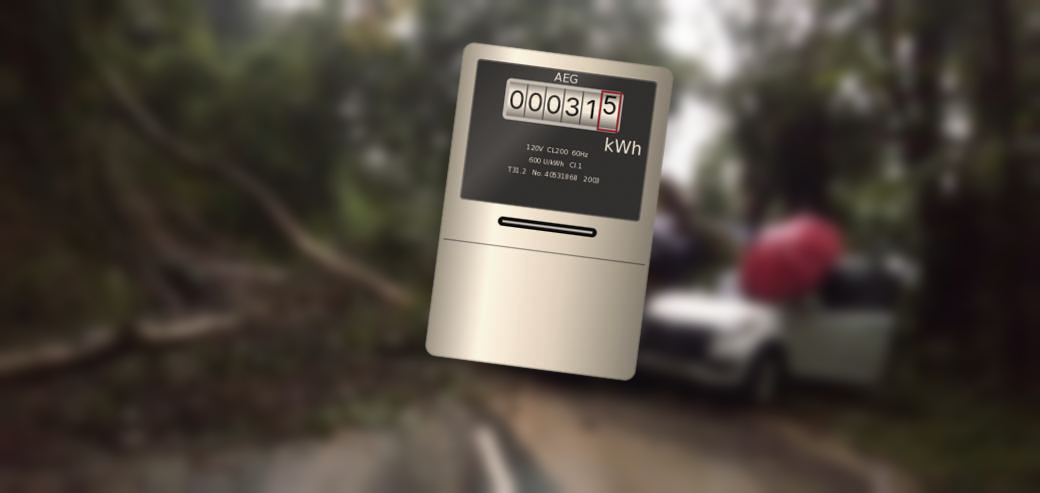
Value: {"value": 31.5, "unit": "kWh"}
